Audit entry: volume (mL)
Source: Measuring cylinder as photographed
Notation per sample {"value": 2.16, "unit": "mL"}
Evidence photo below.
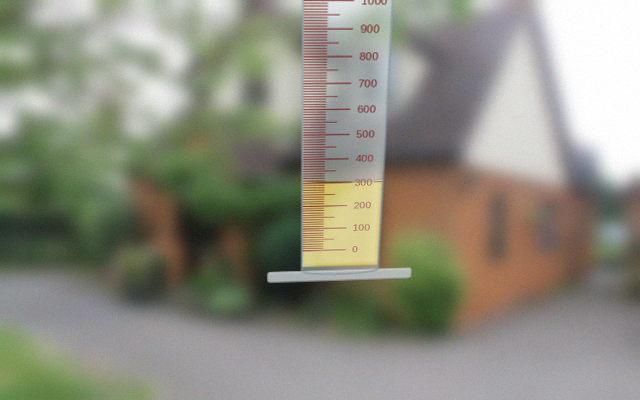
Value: {"value": 300, "unit": "mL"}
